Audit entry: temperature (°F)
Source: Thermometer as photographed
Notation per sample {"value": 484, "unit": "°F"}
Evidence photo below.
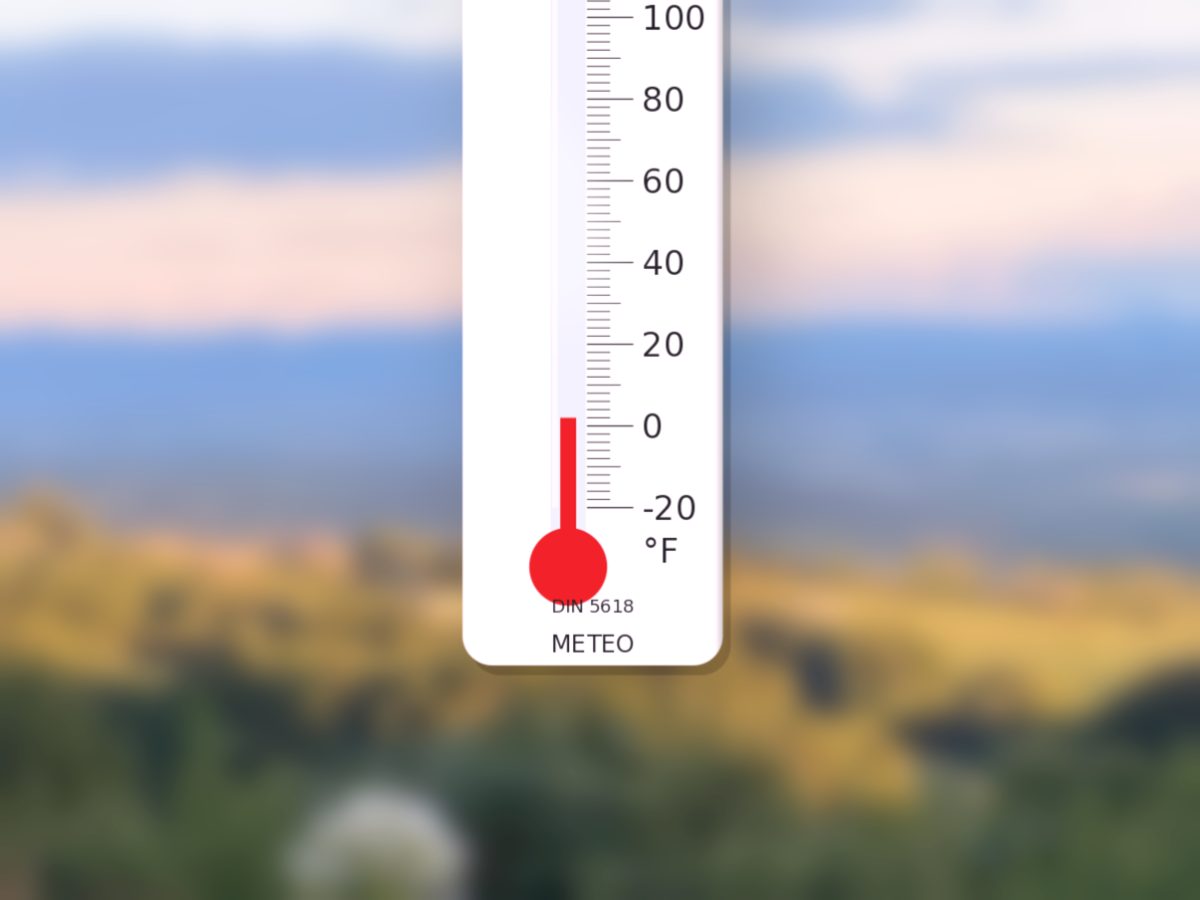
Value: {"value": 2, "unit": "°F"}
